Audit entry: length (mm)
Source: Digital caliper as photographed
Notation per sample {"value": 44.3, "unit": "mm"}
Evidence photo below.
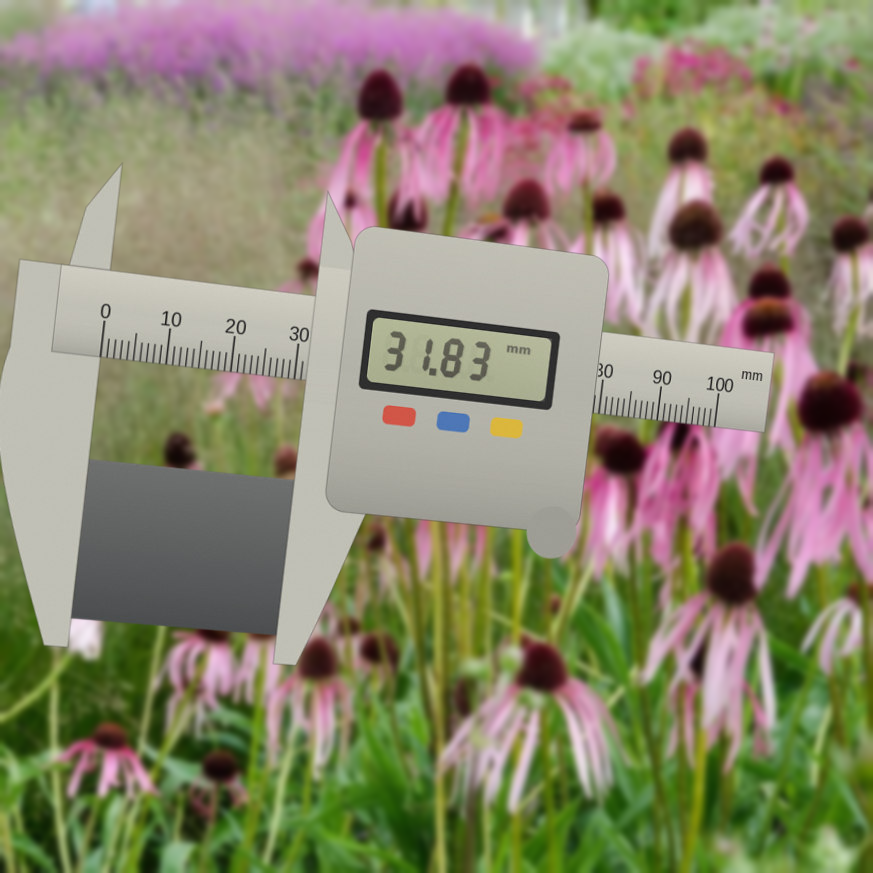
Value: {"value": 31.83, "unit": "mm"}
